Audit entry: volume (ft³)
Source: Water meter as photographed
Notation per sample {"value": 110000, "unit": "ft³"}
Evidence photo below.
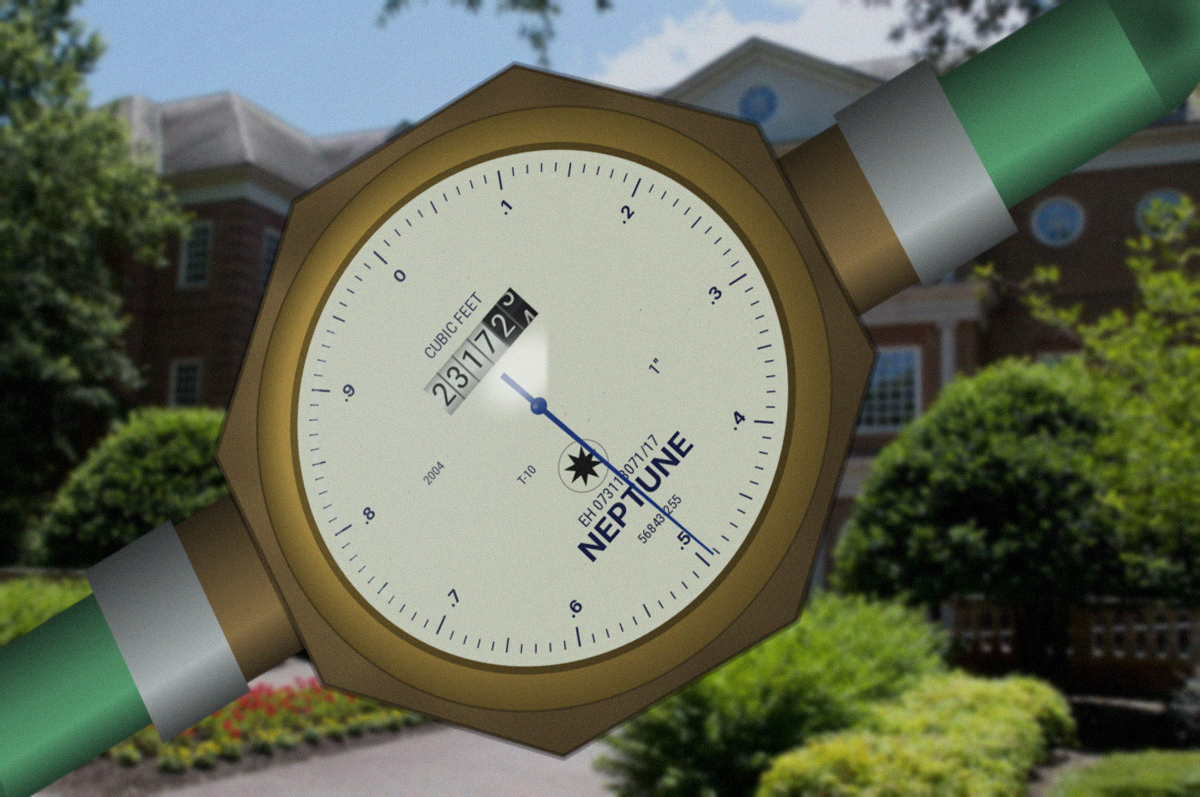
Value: {"value": 231723.49, "unit": "ft³"}
